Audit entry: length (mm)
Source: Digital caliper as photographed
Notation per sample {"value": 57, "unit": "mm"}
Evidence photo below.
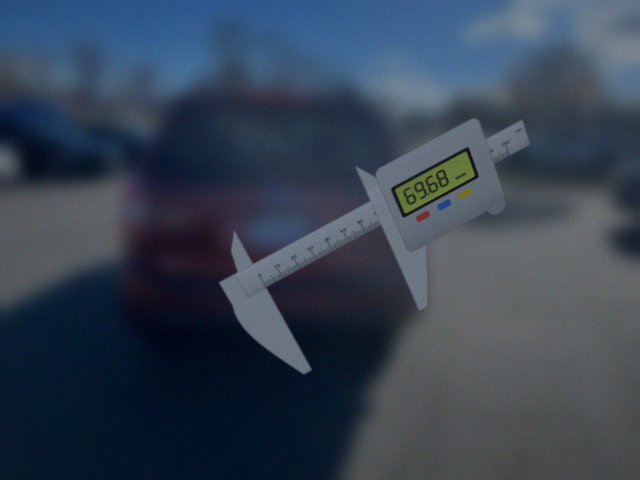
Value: {"value": 69.68, "unit": "mm"}
